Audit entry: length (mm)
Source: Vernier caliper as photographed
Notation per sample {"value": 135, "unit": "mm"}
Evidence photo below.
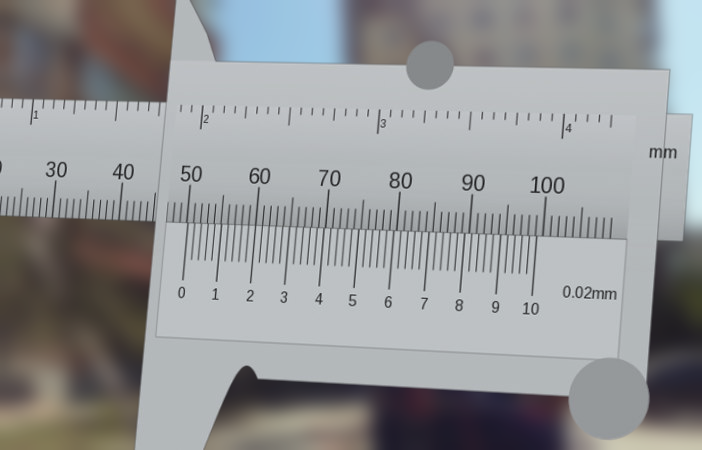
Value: {"value": 50.2, "unit": "mm"}
